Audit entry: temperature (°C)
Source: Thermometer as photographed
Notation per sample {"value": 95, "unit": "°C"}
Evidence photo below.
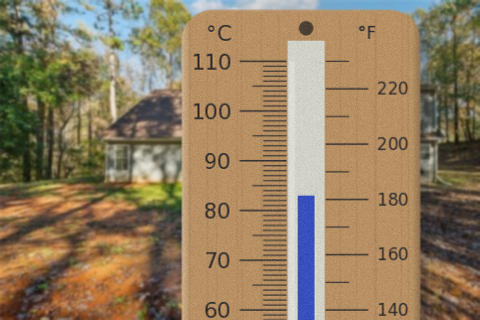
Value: {"value": 83, "unit": "°C"}
